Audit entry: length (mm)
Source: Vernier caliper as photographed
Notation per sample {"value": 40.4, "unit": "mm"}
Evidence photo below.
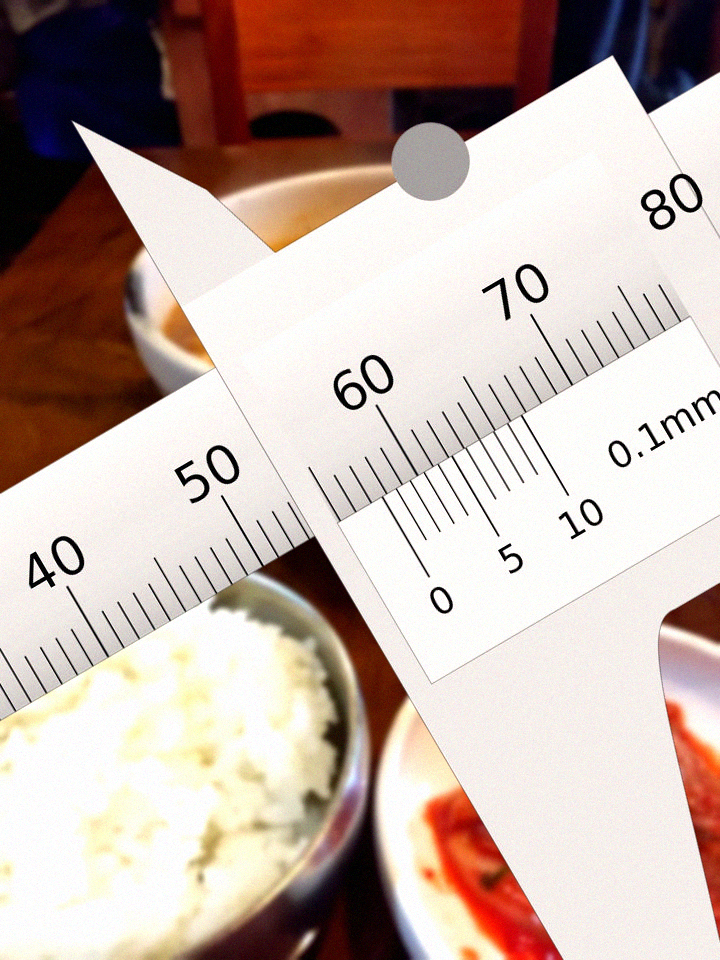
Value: {"value": 57.7, "unit": "mm"}
